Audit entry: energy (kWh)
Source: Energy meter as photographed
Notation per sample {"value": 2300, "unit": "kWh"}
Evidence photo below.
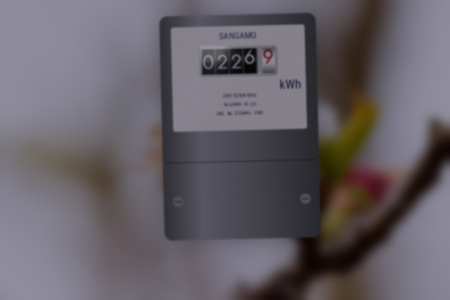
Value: {"value": 226.9, "unit": "kWh"}
